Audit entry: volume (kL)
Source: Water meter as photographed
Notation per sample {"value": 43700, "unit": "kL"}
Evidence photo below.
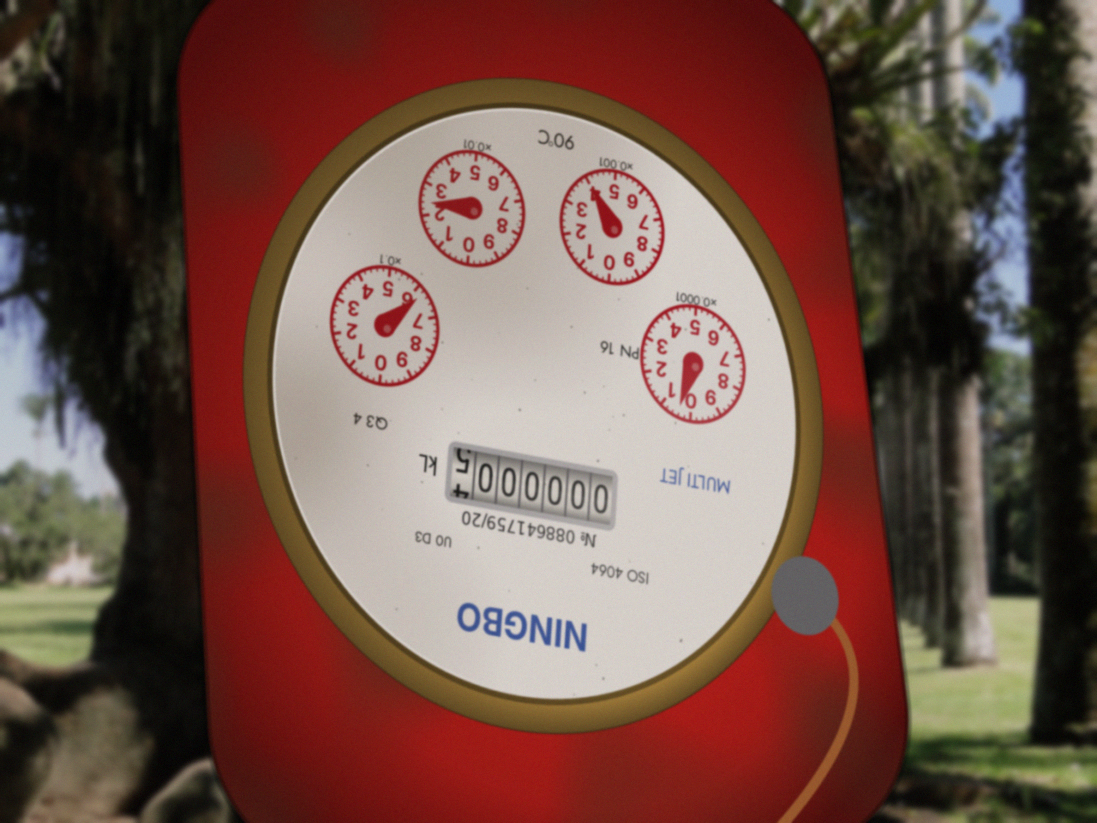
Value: {"value": 4.6240, "unit": "kL"}
